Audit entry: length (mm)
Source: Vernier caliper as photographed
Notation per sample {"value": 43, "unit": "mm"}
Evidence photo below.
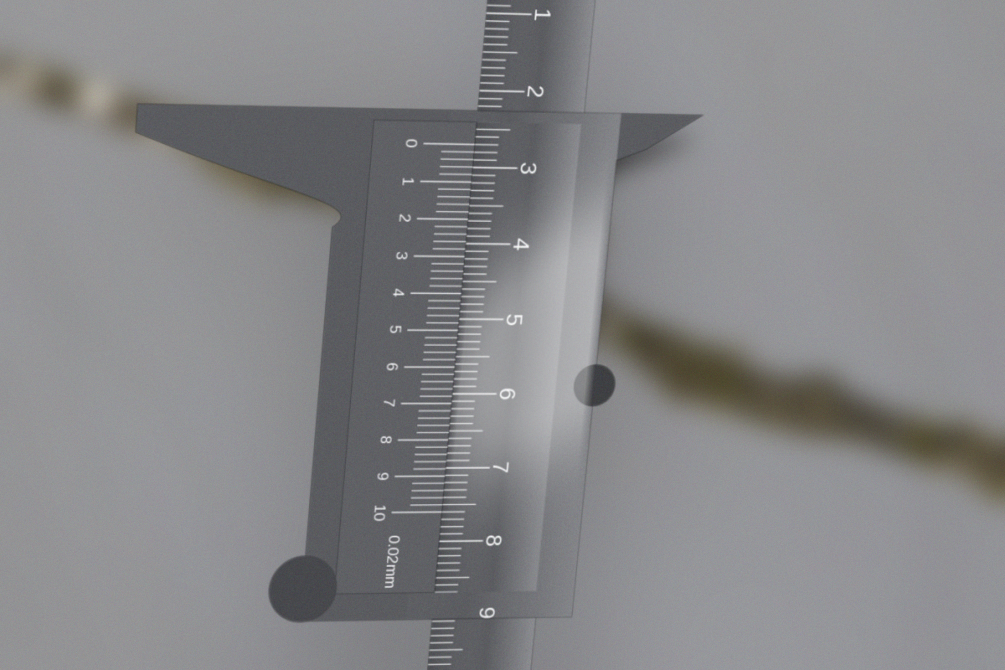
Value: {"value": 27.0, "unit": "mm"}
